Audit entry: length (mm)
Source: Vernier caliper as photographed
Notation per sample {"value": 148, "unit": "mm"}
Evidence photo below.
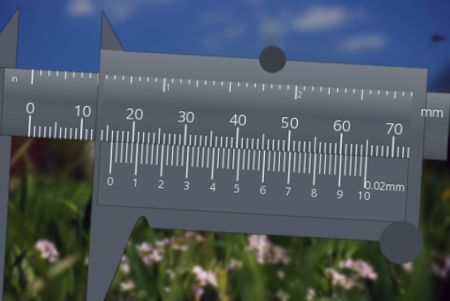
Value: {"value": 16.0, "unit": "mm"}
